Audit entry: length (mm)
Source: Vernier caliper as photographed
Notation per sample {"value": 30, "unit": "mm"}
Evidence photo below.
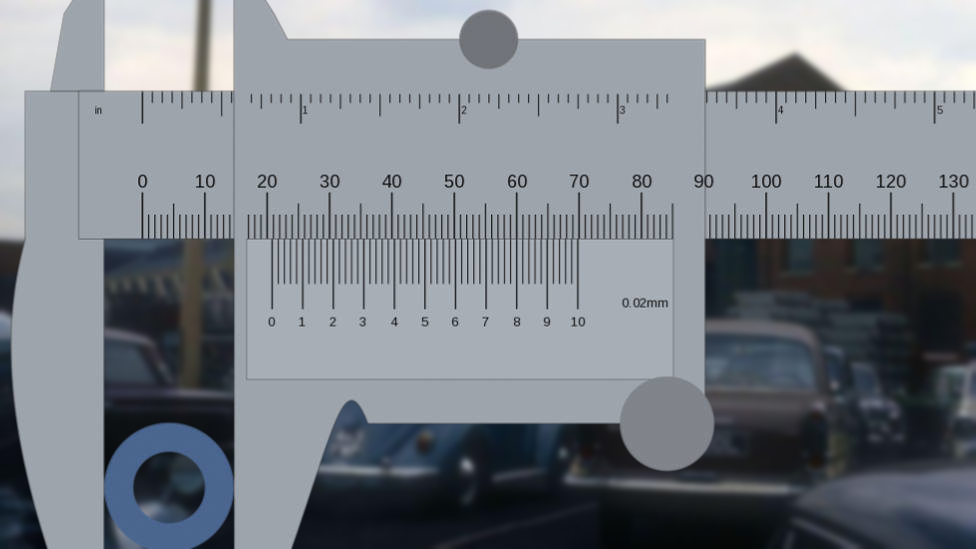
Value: {"value": 20.8, "unit": "mm"}
